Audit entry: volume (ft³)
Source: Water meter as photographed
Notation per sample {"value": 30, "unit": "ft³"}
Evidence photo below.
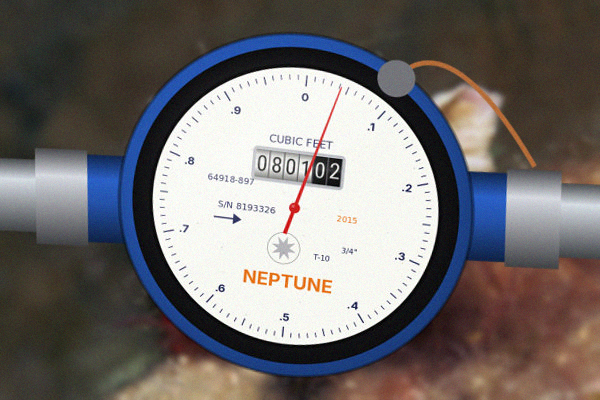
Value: {"value": 80102.04, "unit": "ft³"}
